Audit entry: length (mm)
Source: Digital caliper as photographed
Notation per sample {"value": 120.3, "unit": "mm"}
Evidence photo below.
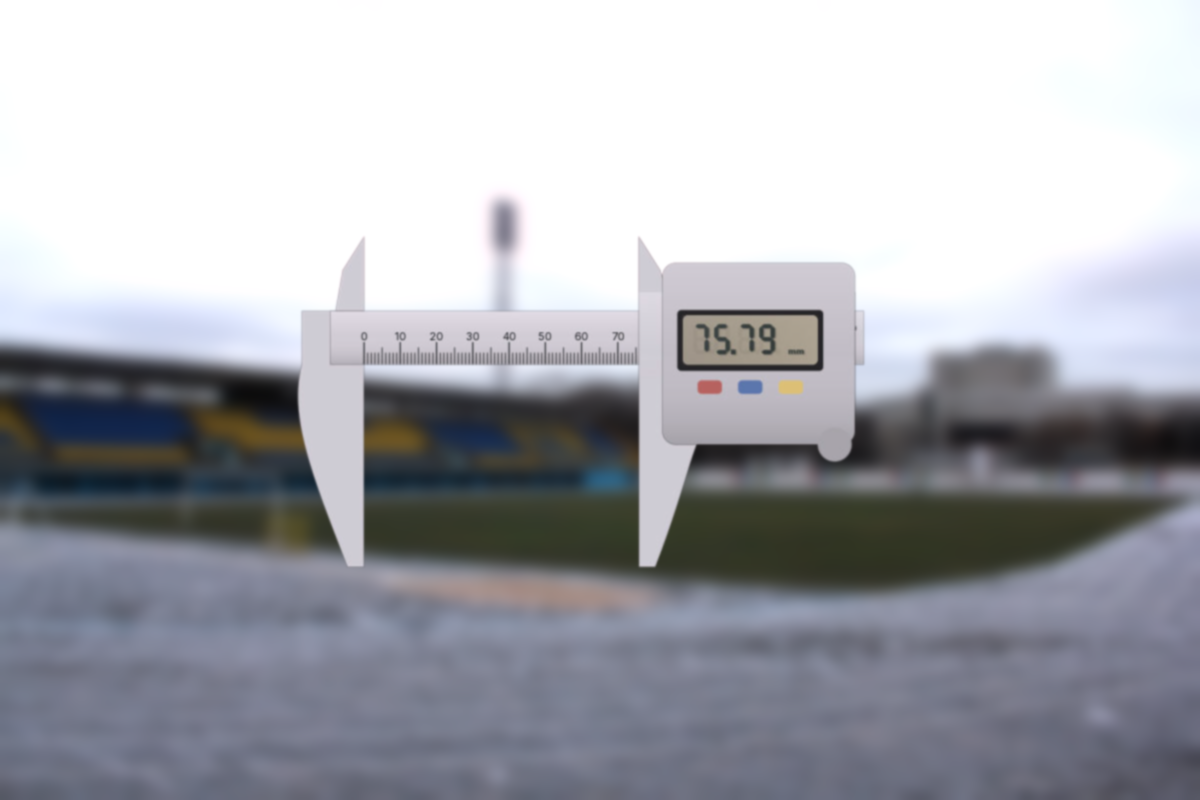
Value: {"value": 75.79, "unit": "mm"}
